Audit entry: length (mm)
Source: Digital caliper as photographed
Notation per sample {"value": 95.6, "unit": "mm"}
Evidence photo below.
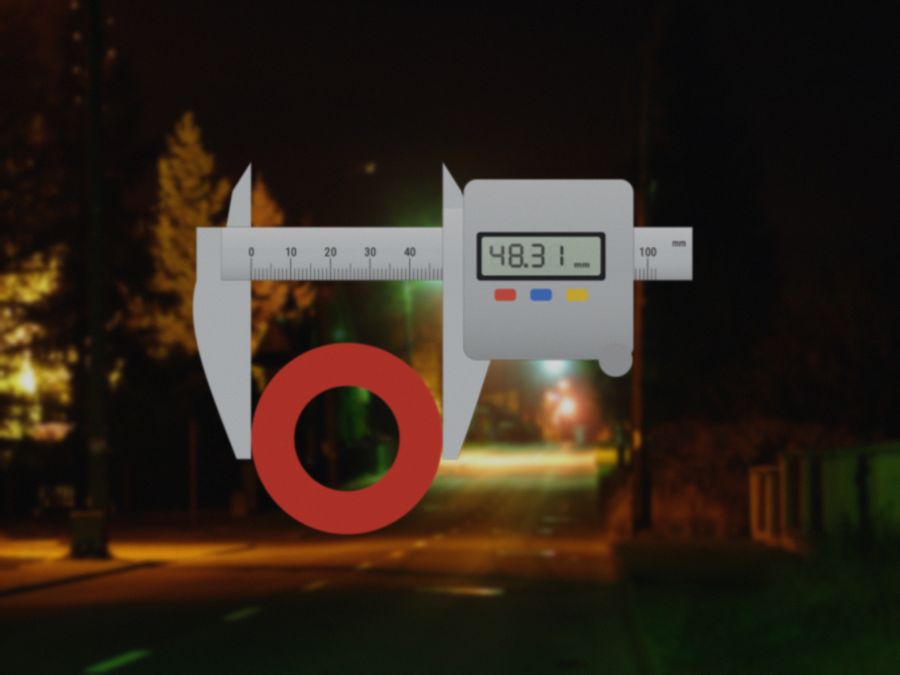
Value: {"value": 48.31, "unit": "mm"}
